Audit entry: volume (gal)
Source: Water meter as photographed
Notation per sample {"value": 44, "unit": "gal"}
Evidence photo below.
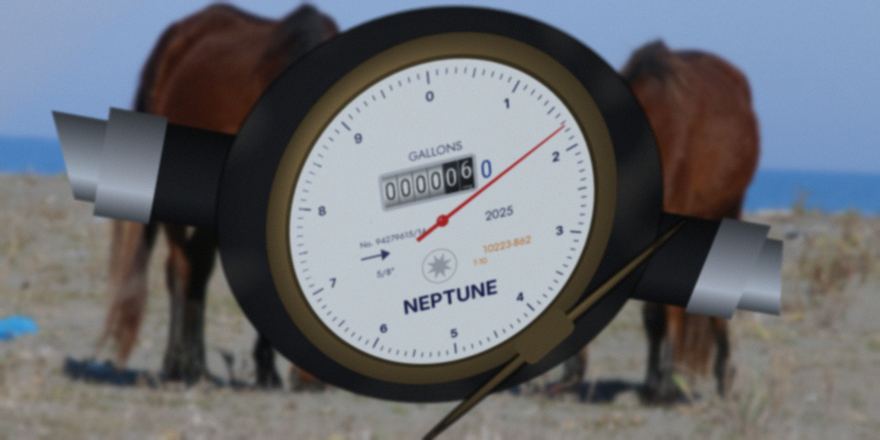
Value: {"value": 61.7, "unit": "gal"}
